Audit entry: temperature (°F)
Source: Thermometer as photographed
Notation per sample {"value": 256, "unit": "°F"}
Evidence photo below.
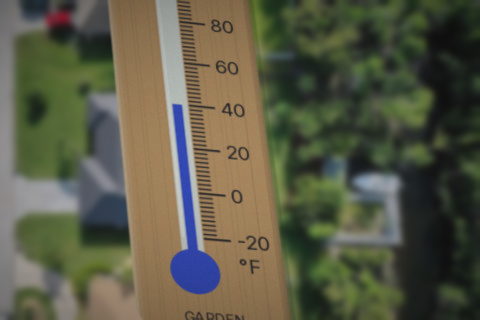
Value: {"value": 40, "unit": "°F"}
